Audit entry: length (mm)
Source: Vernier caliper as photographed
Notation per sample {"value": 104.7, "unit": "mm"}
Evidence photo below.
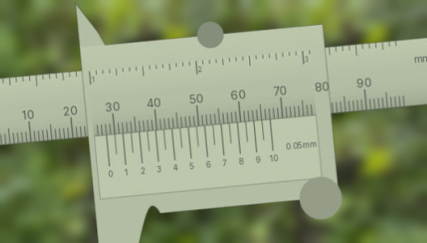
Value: {"value": 28.0, "unit": "mm"}
